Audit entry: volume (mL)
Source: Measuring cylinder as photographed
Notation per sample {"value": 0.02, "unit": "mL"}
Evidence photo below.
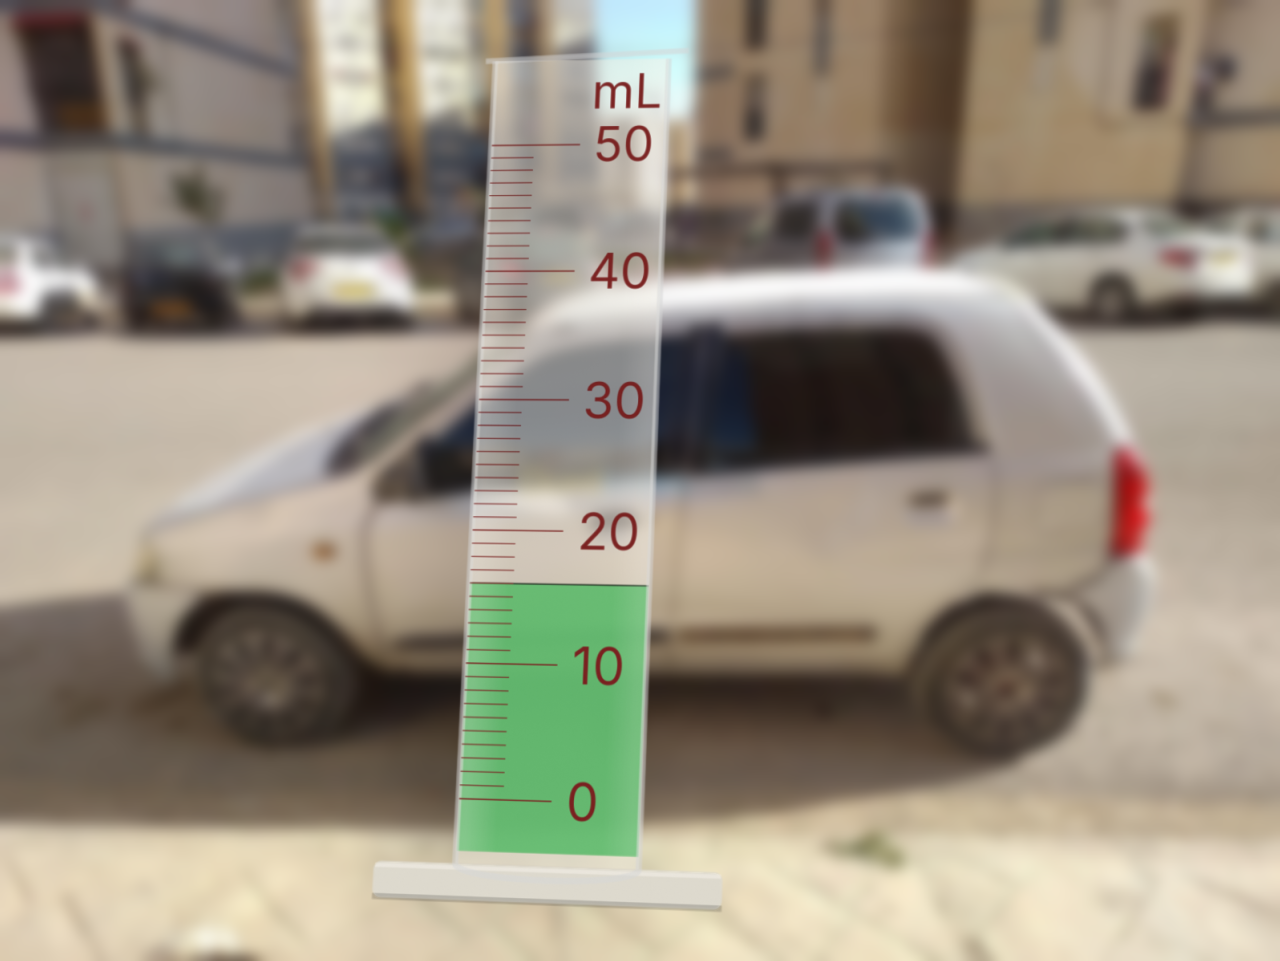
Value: {"value": 16, "unit": "mL"}
